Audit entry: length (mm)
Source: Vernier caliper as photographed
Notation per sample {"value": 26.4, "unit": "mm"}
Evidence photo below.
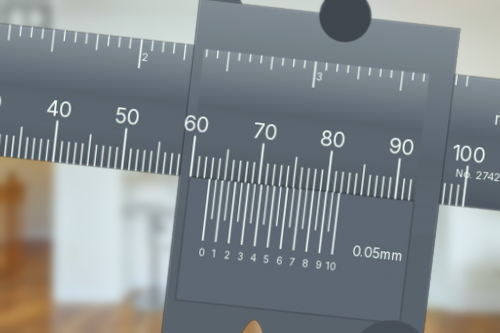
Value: {"value": 62.8, "unit": "mm"}
